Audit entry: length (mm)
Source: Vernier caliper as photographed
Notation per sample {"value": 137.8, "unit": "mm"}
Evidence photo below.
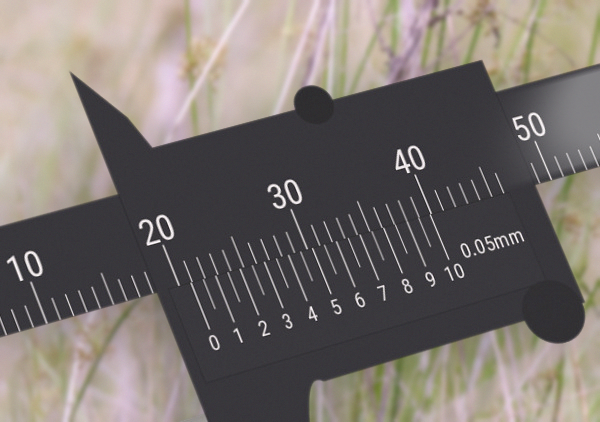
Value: {"value": 20.9, "unit": "mm"}
